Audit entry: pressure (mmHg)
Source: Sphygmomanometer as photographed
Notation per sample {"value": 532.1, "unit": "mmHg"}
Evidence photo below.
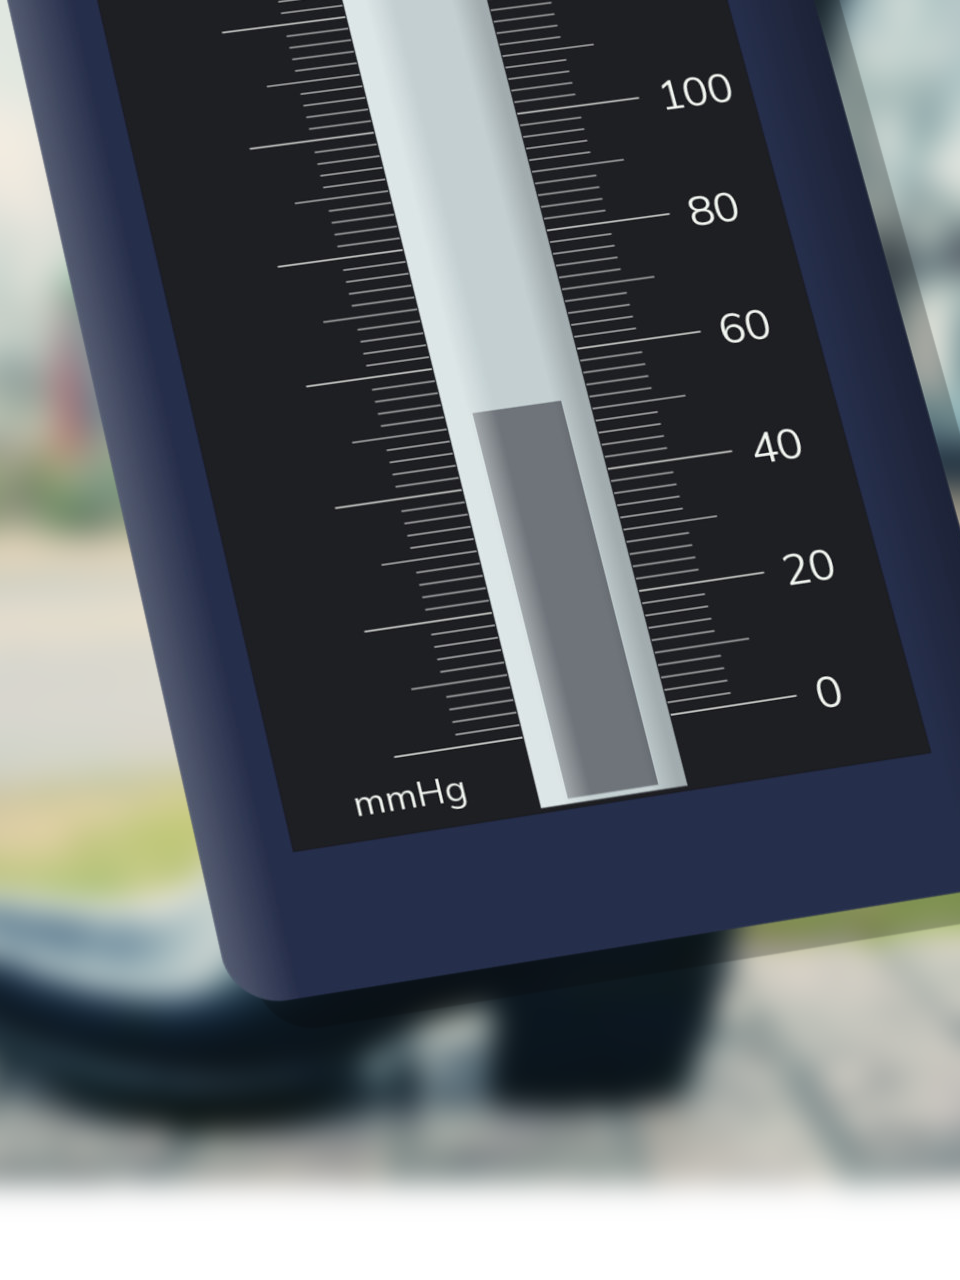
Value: {"value": 52, "unit": "mmHg"}
